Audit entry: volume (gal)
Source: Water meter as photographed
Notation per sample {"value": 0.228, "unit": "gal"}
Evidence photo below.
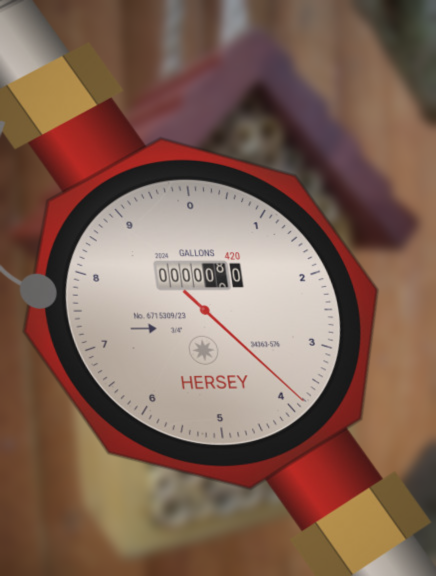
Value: {"value": 83.8, "unit": "gal"}
